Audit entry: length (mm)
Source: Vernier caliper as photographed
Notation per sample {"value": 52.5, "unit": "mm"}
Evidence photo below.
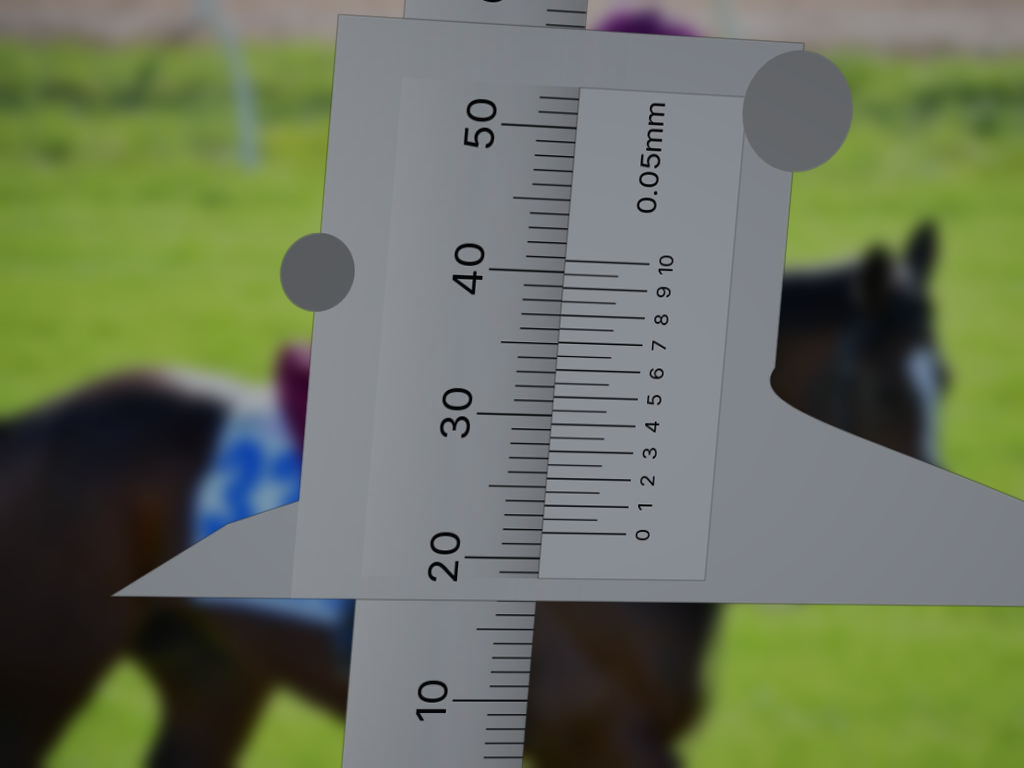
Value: {"value": 21.8, "unit": "mm"}
